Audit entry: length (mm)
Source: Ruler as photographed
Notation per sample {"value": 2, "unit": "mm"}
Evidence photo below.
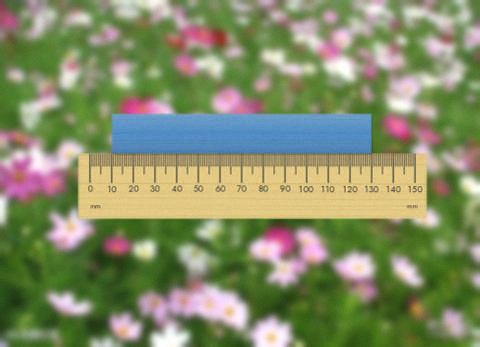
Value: {"value": 120, "unit": "mm"}
